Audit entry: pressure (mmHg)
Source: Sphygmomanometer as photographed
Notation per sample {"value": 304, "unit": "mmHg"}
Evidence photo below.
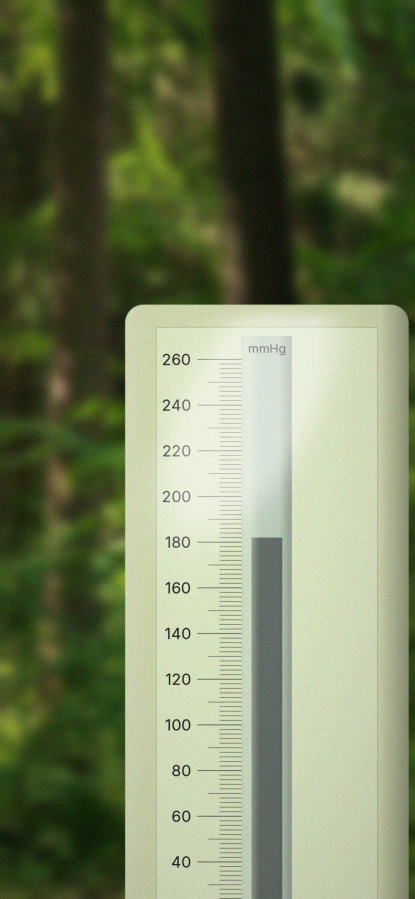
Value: {"value": 182, "unit": "mmHg"}
